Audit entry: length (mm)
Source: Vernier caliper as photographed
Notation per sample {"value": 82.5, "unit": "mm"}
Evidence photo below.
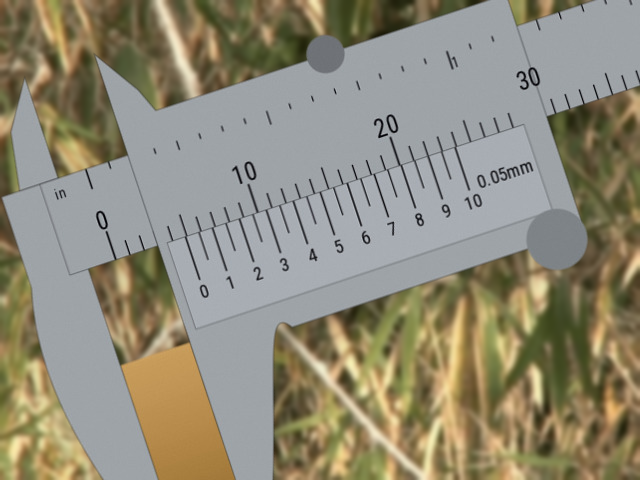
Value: {"value": 4.9, "unit": "mm"}
